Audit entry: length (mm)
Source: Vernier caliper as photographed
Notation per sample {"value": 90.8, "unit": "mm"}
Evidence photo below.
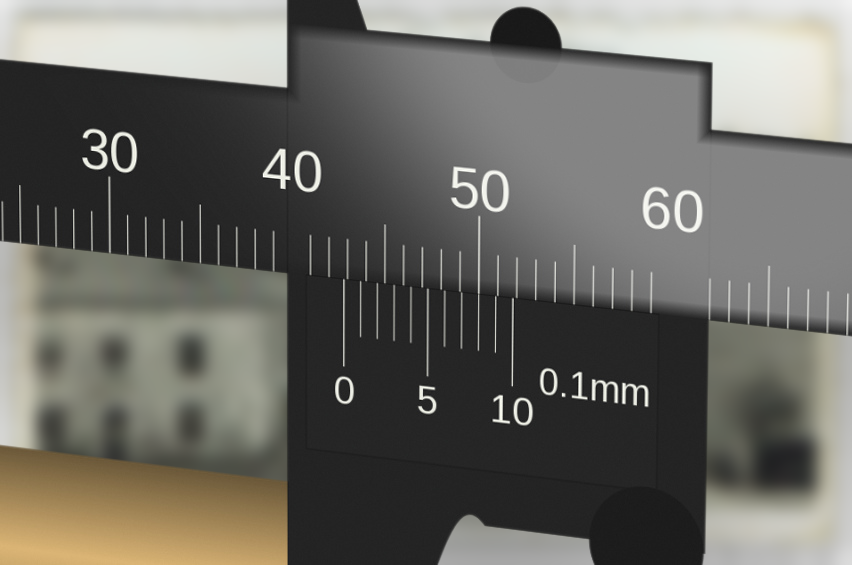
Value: {"value": 42.8, "unit": "mm"}
